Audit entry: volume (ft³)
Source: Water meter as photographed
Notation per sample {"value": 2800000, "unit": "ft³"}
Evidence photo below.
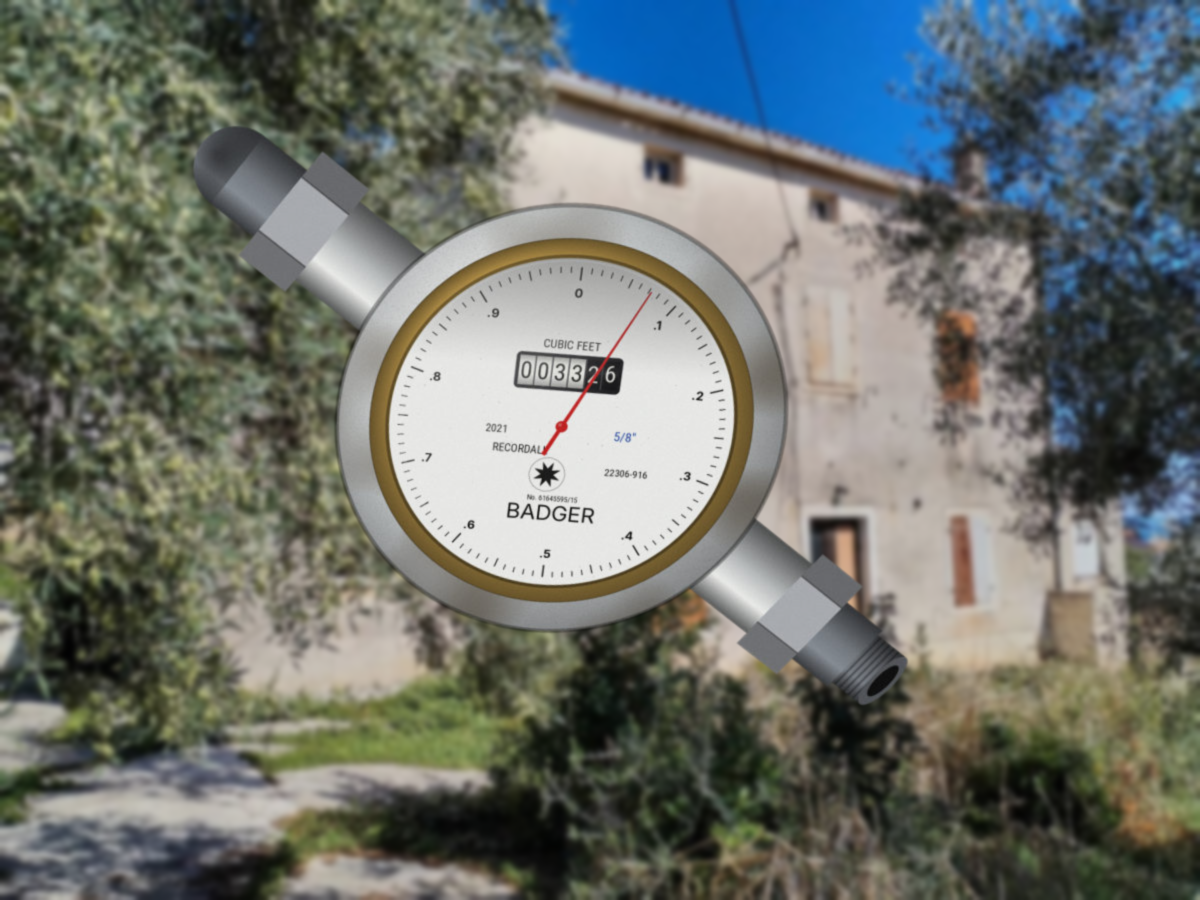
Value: {"value": 3326.07, "unit": "ft³"}
